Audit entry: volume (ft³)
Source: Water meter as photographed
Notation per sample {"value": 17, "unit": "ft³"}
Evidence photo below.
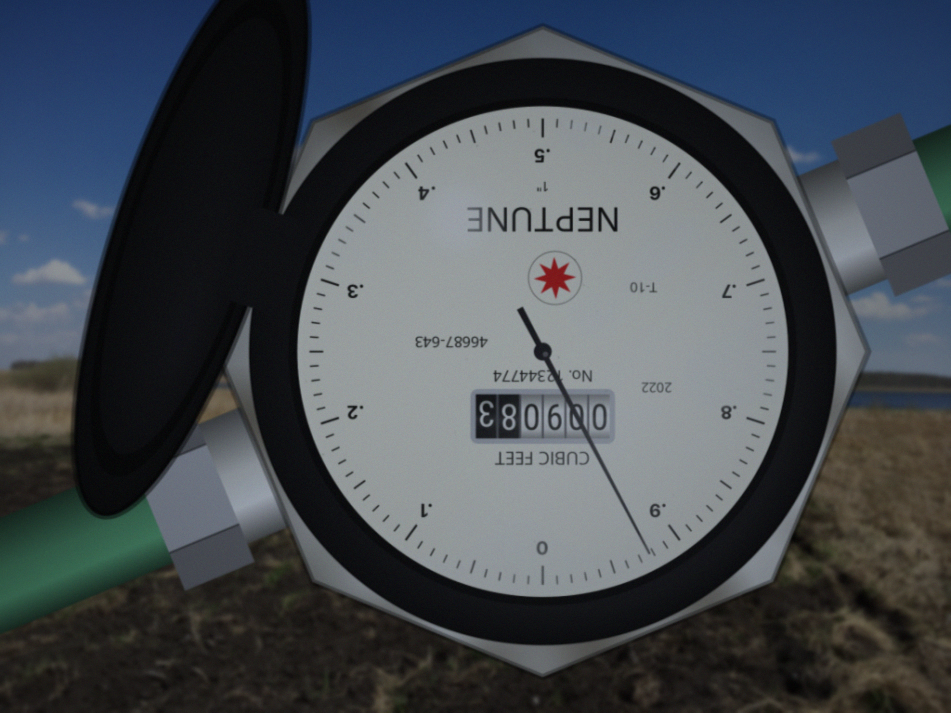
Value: {"value": 9082.92, "unit": "ft³"}
